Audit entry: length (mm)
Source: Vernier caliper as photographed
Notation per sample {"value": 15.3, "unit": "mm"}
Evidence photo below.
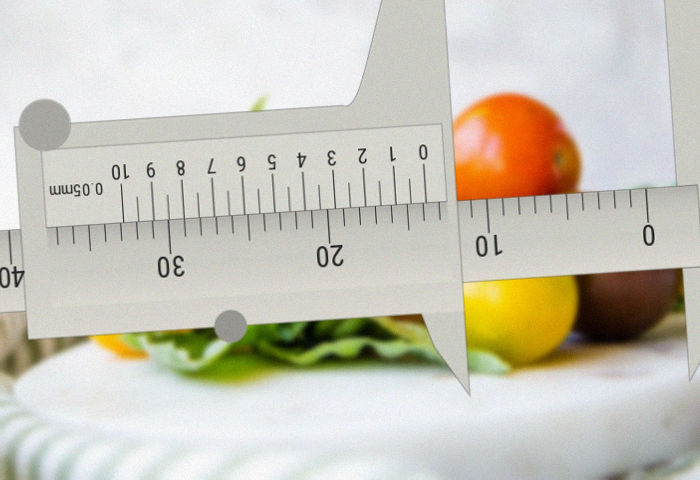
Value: {"value": 13.8, "unit": "mm"}
